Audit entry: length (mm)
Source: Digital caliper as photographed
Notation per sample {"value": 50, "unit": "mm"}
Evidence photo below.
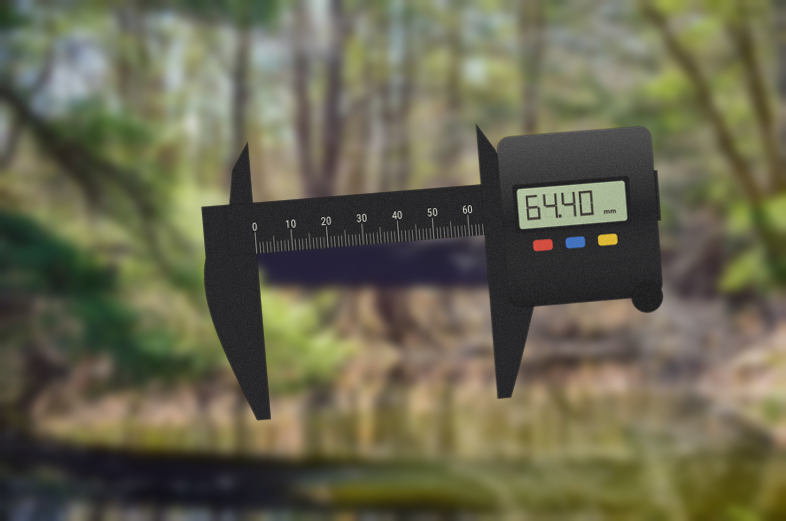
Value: {"value": 64.40, "unit": "mm"}
